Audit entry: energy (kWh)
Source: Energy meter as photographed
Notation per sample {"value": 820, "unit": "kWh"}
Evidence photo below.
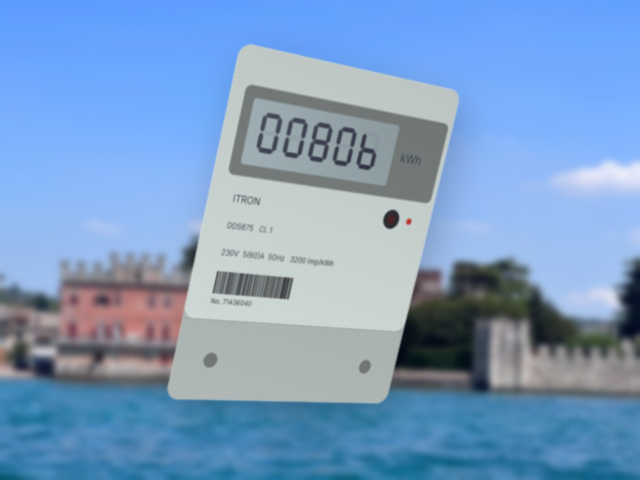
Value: {"value": 806, "unit": "kWh"}
